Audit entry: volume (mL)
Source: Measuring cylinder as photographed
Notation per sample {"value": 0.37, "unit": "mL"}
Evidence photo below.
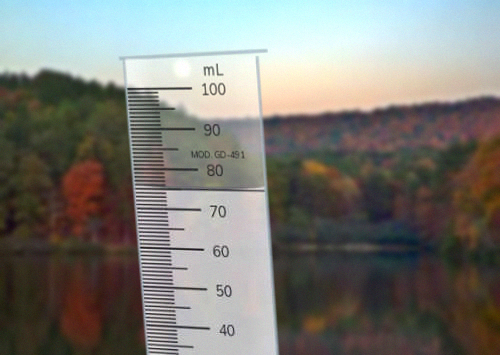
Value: {"value": 75, "unit": "mL"}
